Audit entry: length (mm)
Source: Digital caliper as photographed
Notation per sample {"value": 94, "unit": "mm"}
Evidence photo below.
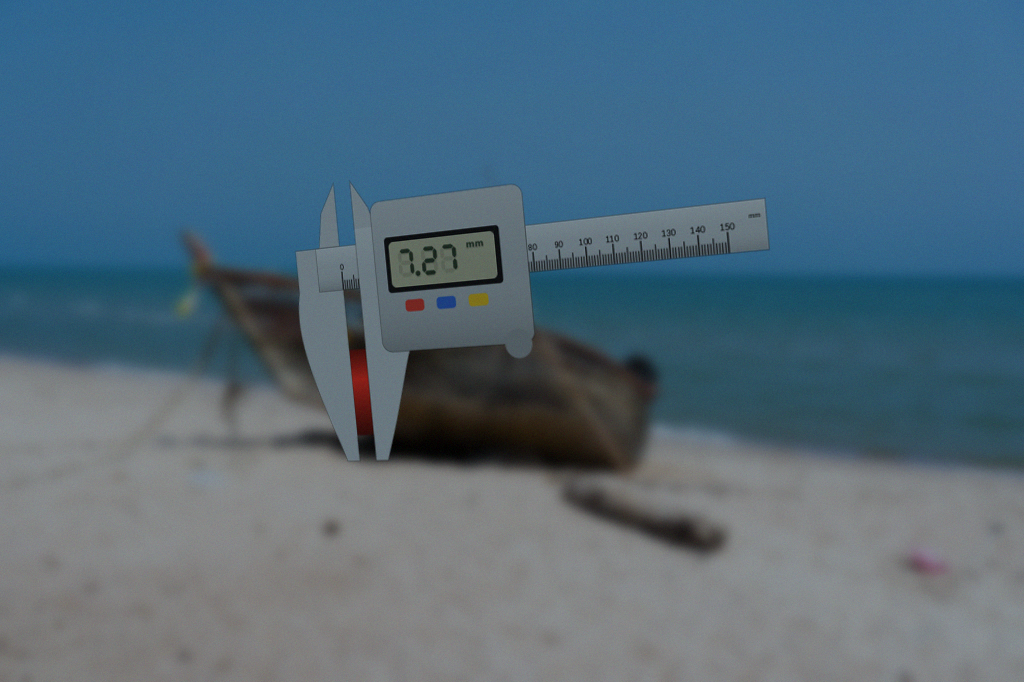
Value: {"value": 7.27, "unit": "mm"}
